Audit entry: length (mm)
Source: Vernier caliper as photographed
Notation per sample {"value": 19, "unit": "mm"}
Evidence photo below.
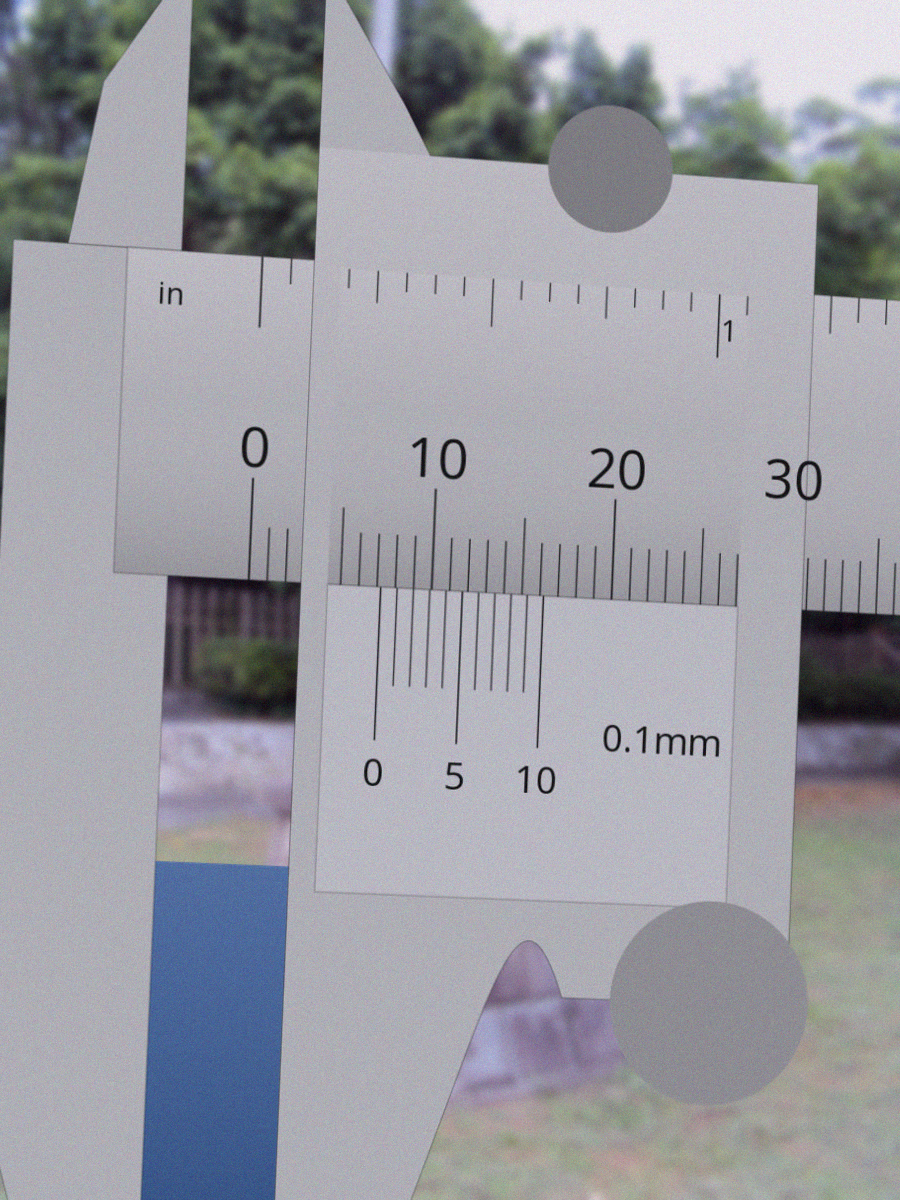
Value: {"value": 7.2, "unit": "mm"}
